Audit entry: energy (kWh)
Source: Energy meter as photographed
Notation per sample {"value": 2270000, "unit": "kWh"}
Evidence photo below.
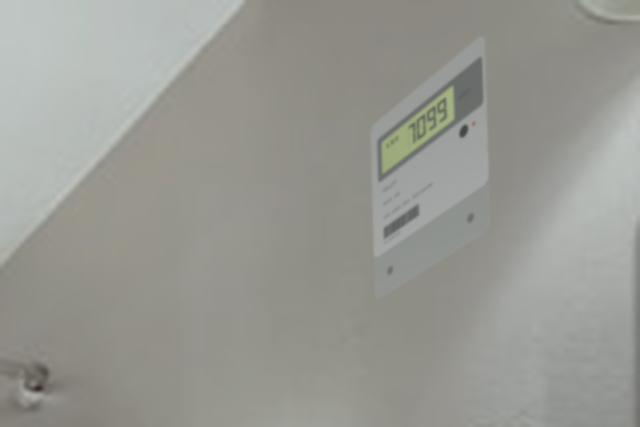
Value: {"value": 7099, "unit": "kWh"}
